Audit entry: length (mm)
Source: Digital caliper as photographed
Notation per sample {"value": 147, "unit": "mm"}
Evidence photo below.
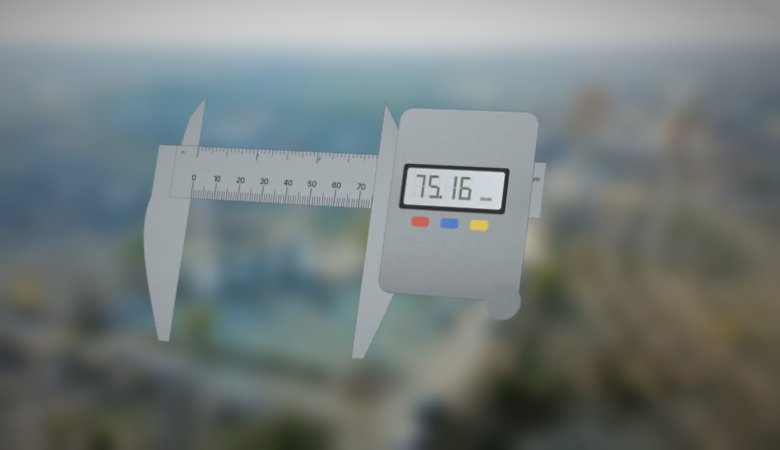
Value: {"value": 75.16, "unit": "mm"}
